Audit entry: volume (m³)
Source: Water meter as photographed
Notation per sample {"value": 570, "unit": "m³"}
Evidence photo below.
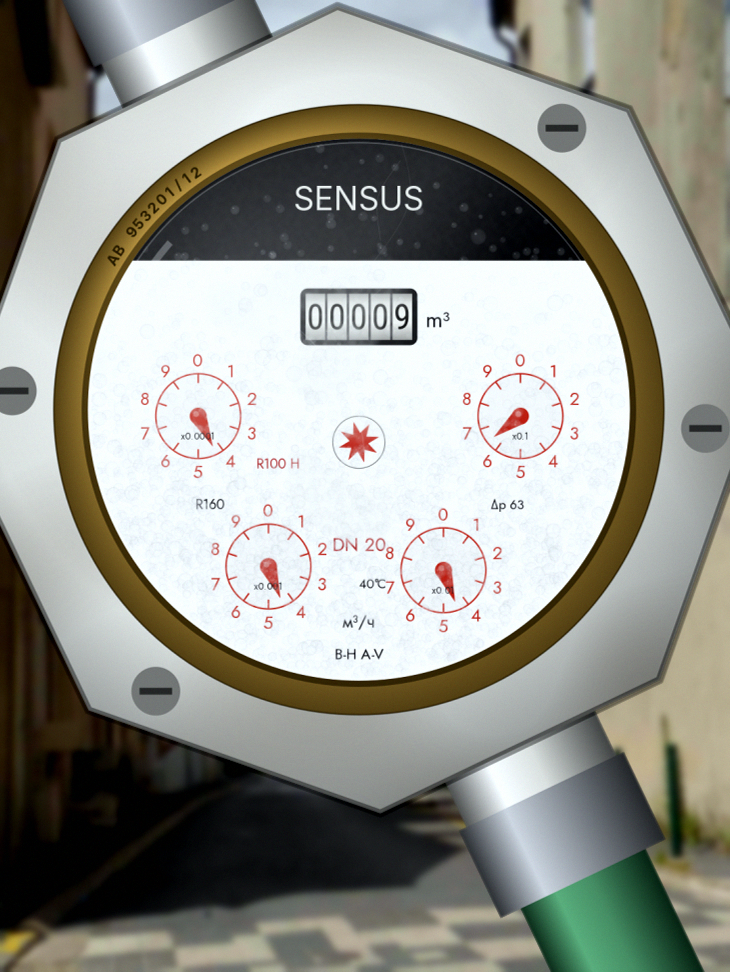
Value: {"value": 9.6444, "unit": "m³"}
